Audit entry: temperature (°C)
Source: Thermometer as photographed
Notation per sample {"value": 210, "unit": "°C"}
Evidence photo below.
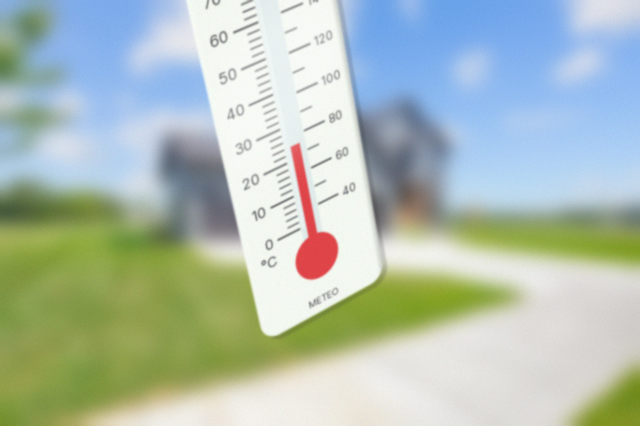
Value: {"value": 24, "unit": "°C"}
